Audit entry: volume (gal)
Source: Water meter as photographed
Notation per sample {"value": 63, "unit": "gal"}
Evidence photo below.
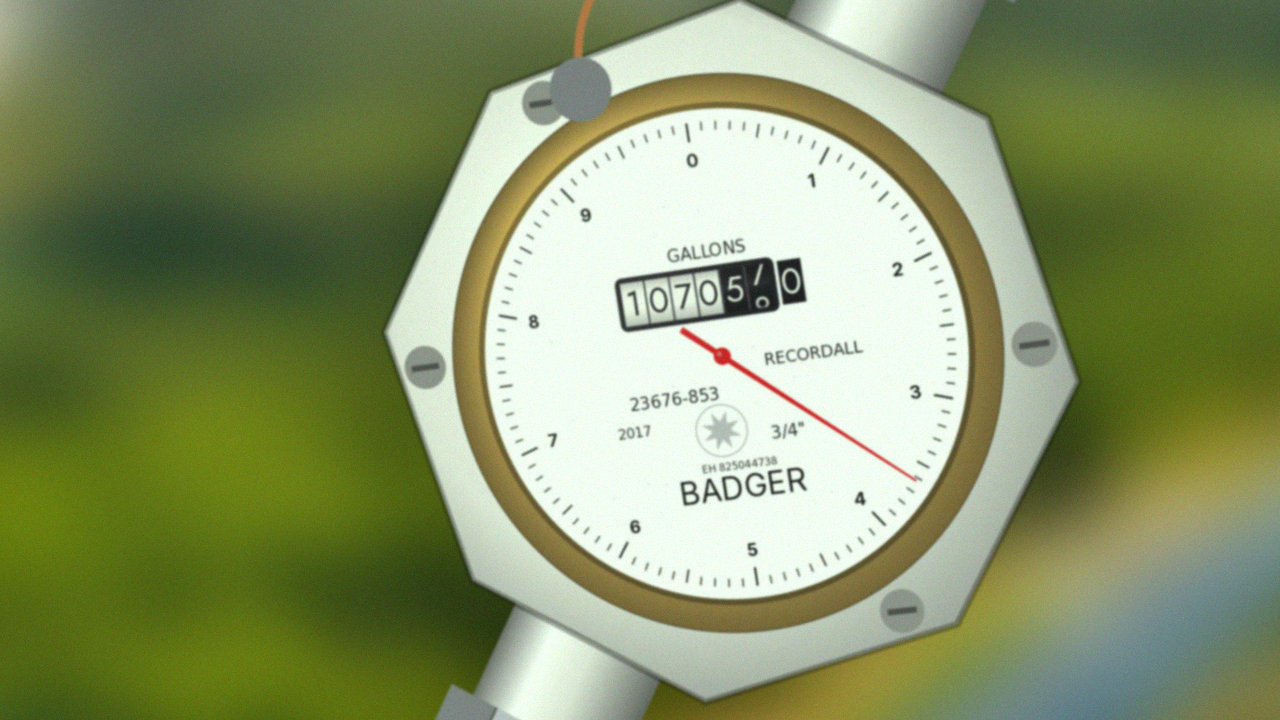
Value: {"value": 1070573.6, "unit": "gal"}
